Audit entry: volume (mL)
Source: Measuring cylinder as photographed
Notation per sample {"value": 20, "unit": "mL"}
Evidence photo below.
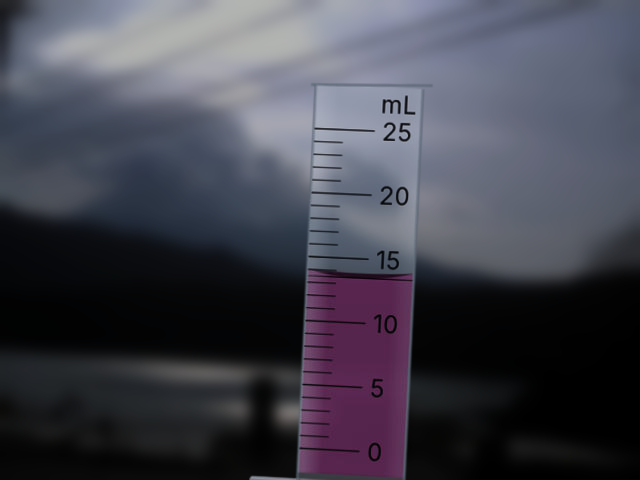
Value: {"value": 13.5, "unit": "mL"}
